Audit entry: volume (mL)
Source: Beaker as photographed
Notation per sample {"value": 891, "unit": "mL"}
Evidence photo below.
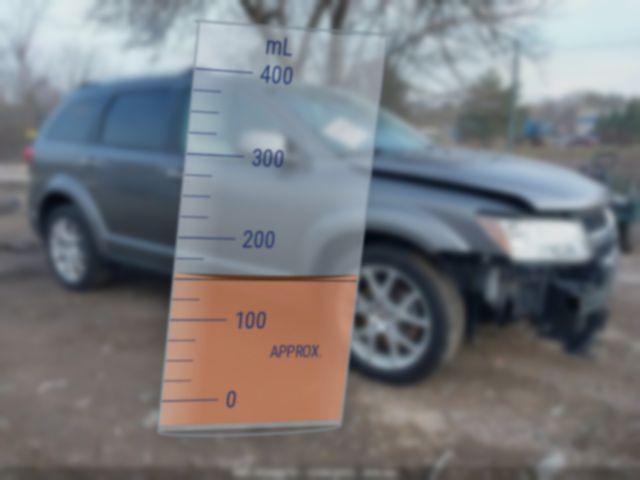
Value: {"value": 150, "unit": "mL"}
